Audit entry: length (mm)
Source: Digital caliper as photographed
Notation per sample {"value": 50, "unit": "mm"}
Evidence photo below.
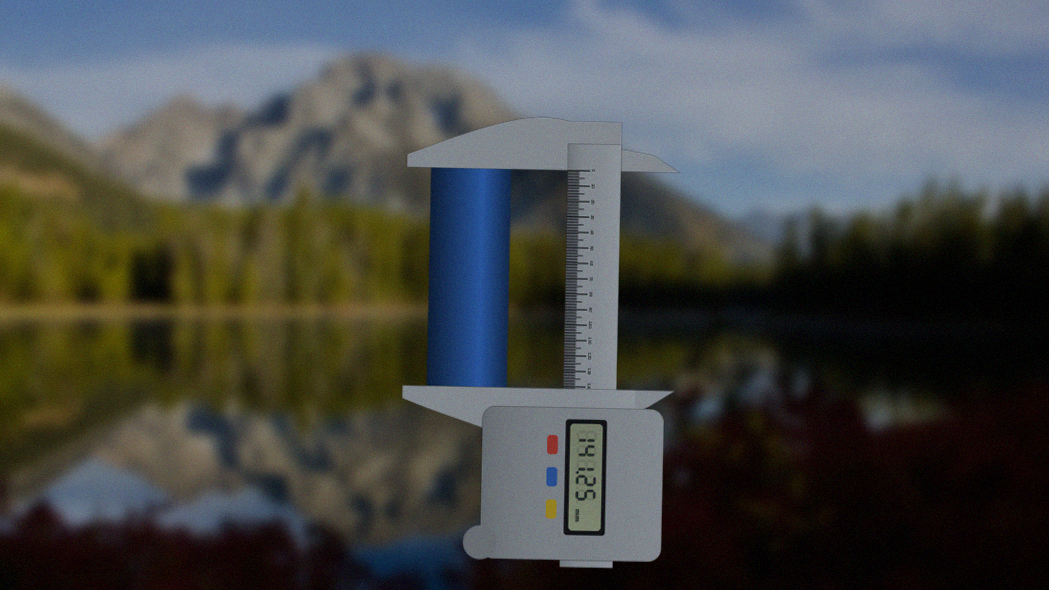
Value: {"value": 141.25, "unit": "mm"}
